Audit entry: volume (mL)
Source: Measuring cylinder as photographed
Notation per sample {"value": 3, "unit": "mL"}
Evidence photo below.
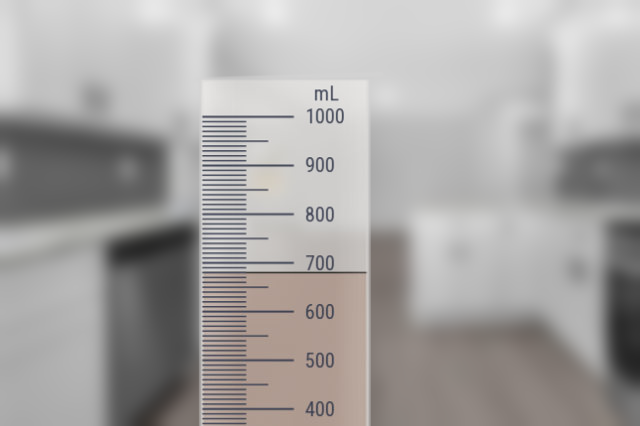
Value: {"value": 680, "unit": "mL"}
